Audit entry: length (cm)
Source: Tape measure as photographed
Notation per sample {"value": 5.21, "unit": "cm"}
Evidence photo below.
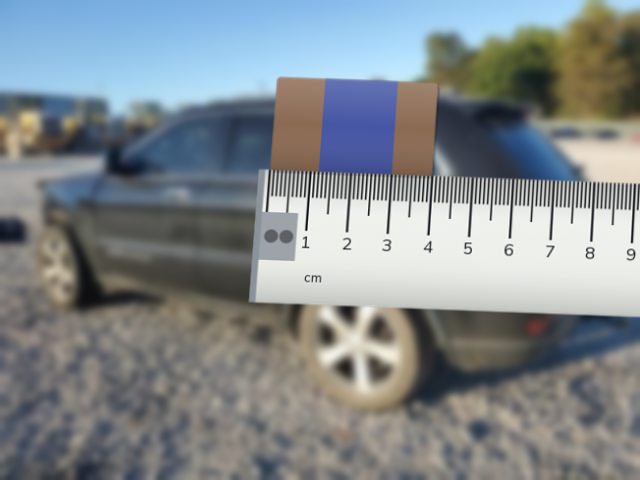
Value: {"value": 4, "unit": "cm"}
